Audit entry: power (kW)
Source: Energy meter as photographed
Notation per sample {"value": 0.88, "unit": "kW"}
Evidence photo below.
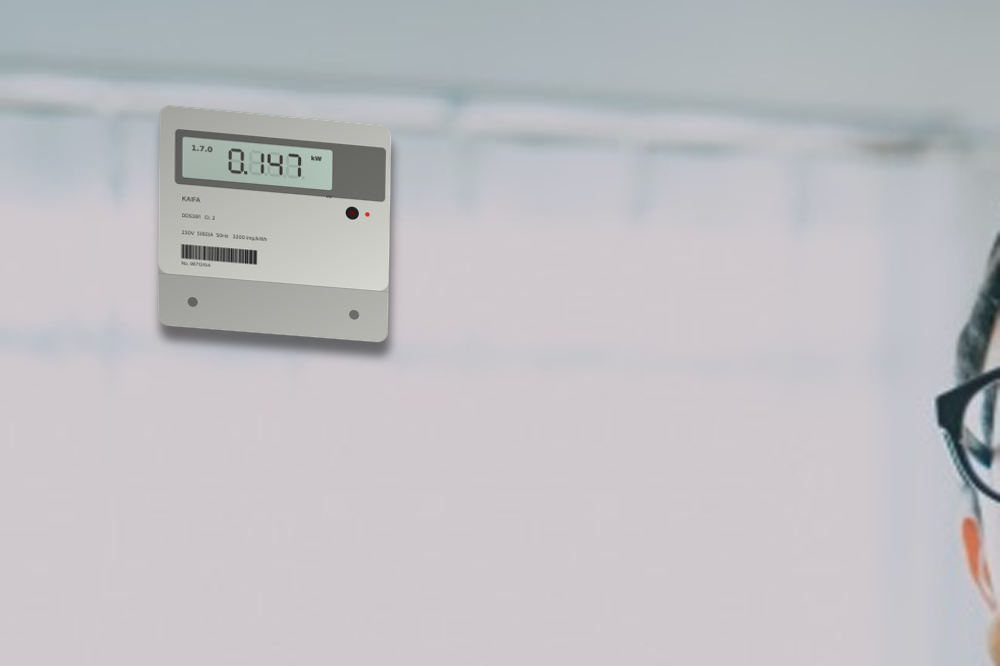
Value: {"value": 0.147, "unit": "kW"}
